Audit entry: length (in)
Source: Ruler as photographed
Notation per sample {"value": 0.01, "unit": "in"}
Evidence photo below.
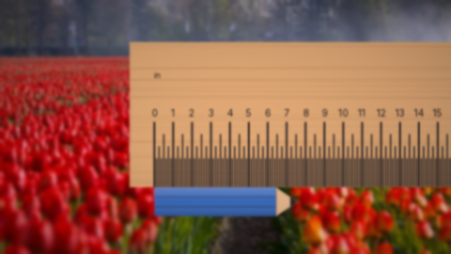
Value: {"value": 7.5, "unit": "in"}
